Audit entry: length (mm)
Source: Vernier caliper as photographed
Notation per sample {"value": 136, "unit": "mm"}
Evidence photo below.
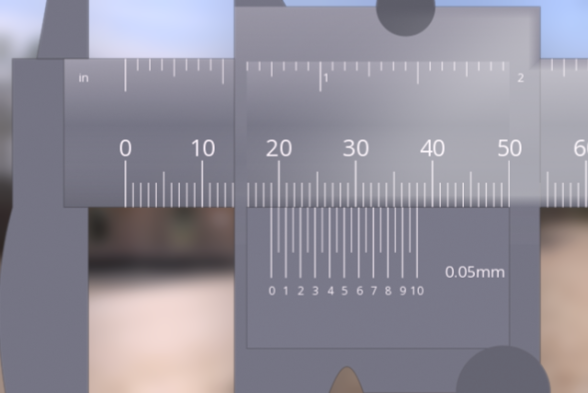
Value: {"value": 19.0, "unit": "mm"}
